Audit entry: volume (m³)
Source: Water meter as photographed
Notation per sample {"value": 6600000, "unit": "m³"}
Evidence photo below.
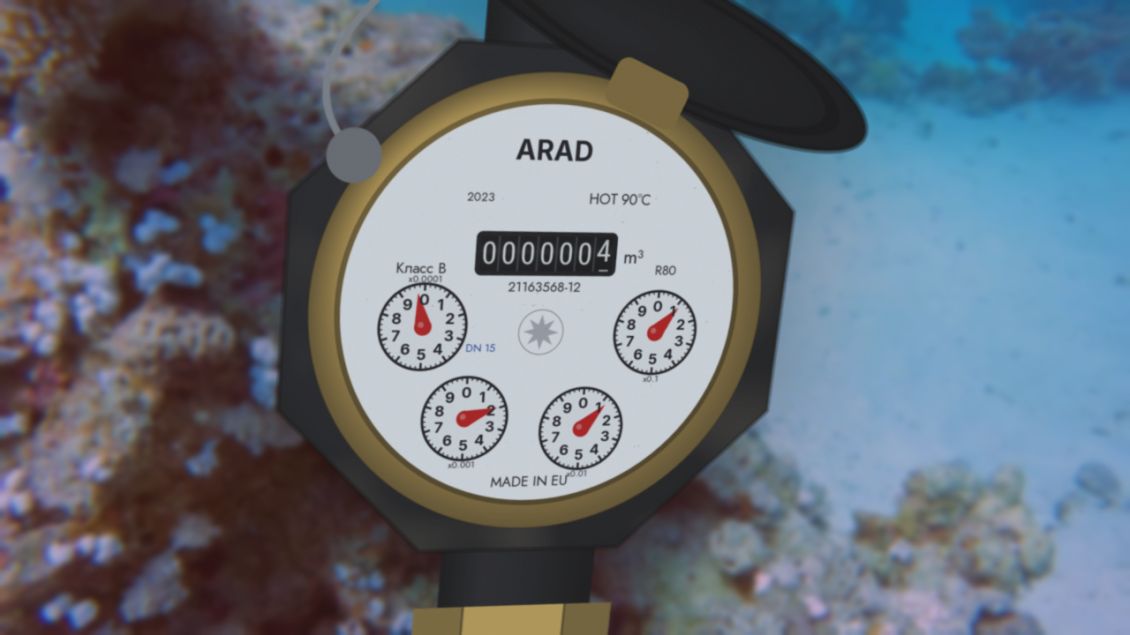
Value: {"value": 4.1119, "unit": "m³"}
